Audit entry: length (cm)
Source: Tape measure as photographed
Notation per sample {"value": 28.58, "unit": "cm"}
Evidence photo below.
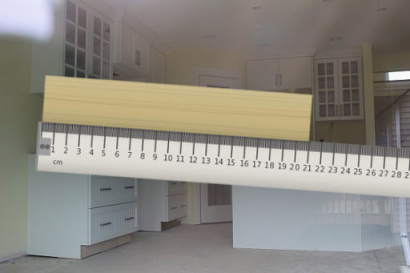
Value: {"value": 21, "unit": "cm"}
